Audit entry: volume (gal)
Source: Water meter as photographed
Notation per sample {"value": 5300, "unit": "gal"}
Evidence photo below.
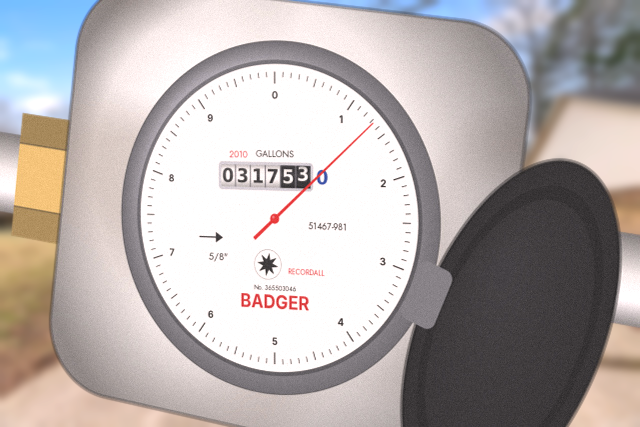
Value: {"value": 317531.3, "unit": "gal"}
